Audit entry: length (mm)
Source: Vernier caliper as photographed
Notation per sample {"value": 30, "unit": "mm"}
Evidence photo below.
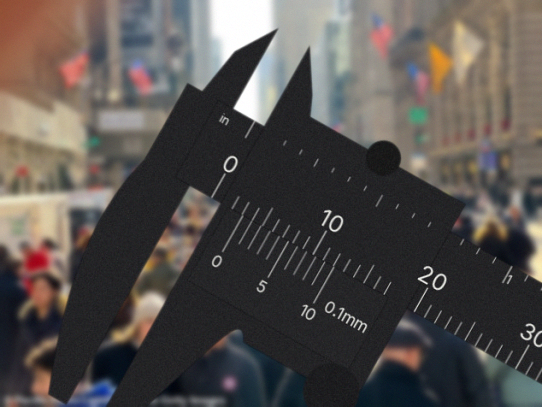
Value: {"value": 3.1, "unit": "mm"}
